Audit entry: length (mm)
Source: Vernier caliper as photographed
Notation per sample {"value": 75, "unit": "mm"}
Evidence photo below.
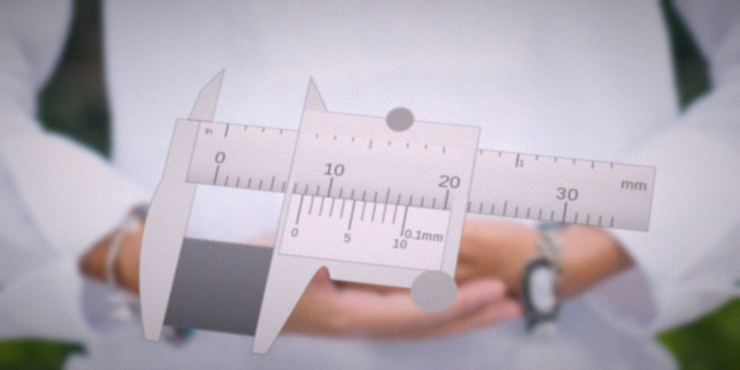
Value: {"value": 7.8, "unit": "mm"}
